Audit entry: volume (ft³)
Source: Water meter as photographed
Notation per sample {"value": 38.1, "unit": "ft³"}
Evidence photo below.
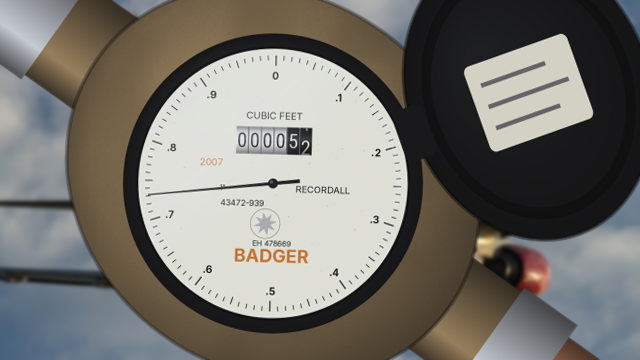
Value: {"value": 51.73, "unit": "ft³"}
